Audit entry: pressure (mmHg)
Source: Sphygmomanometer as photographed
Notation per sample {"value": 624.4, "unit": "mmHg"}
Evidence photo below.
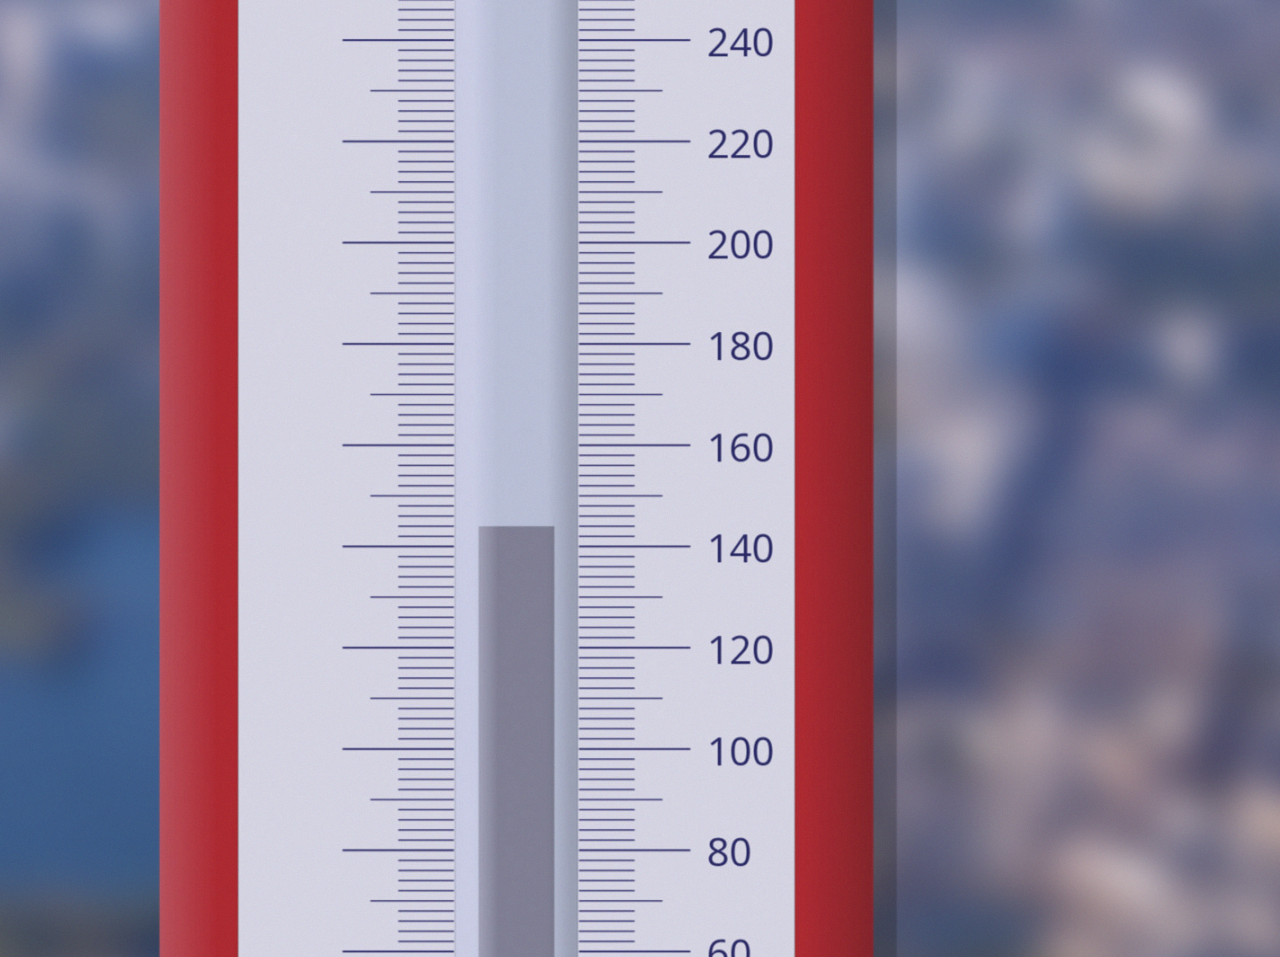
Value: {"value": 144, "unit": "mmHg"}
